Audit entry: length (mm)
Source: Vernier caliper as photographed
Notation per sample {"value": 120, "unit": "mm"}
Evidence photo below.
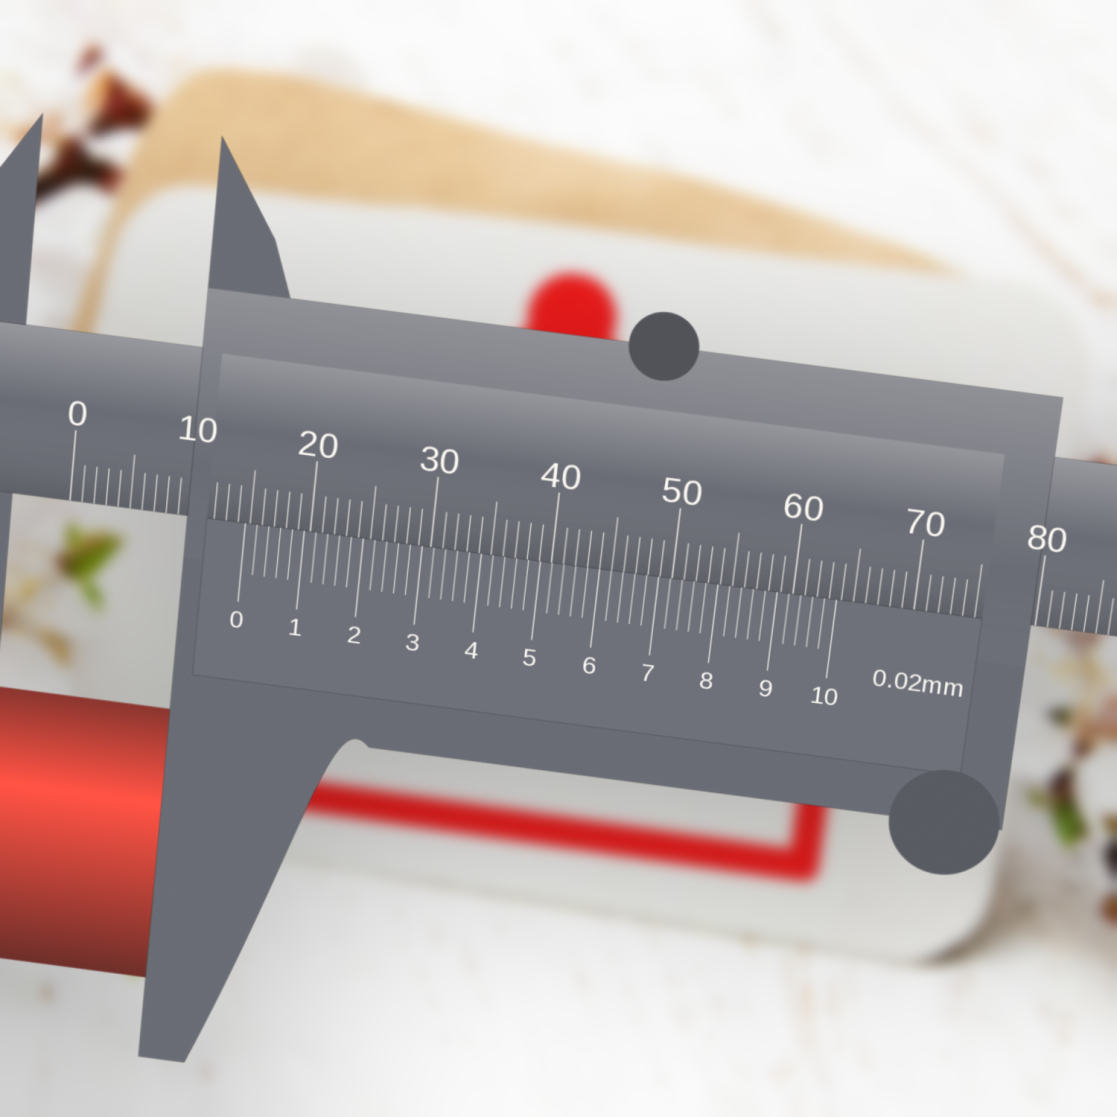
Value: {"value": 14.6, "unit": "mm"}
